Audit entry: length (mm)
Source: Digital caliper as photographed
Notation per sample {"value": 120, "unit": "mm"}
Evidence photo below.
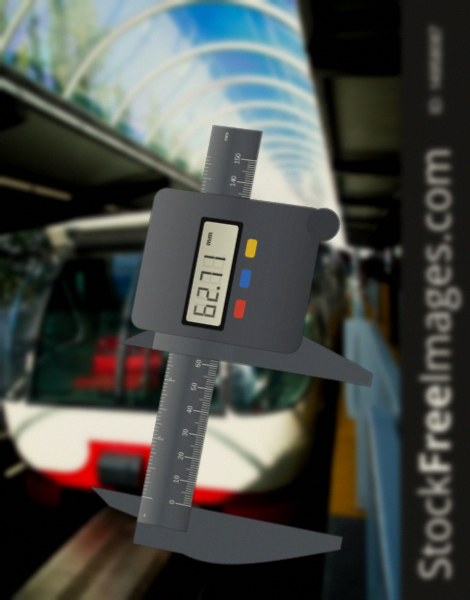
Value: {"value": 62.71, "unit": "mm"}
